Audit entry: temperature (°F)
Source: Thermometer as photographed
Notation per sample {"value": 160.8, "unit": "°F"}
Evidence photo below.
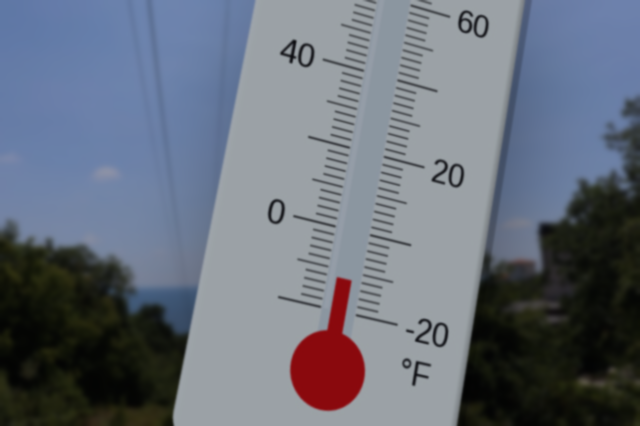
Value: {"value": -12, "unit": "°F"}
